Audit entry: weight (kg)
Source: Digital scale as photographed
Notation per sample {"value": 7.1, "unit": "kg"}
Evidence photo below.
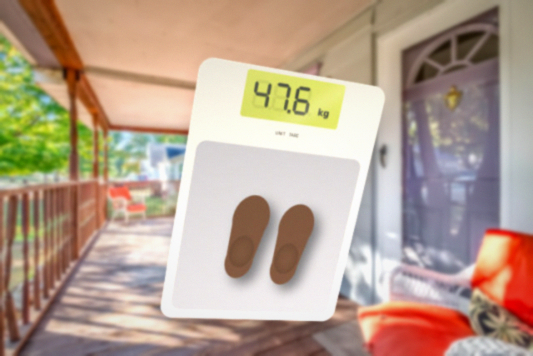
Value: {"value": 47.6, "unit": "kg"}
